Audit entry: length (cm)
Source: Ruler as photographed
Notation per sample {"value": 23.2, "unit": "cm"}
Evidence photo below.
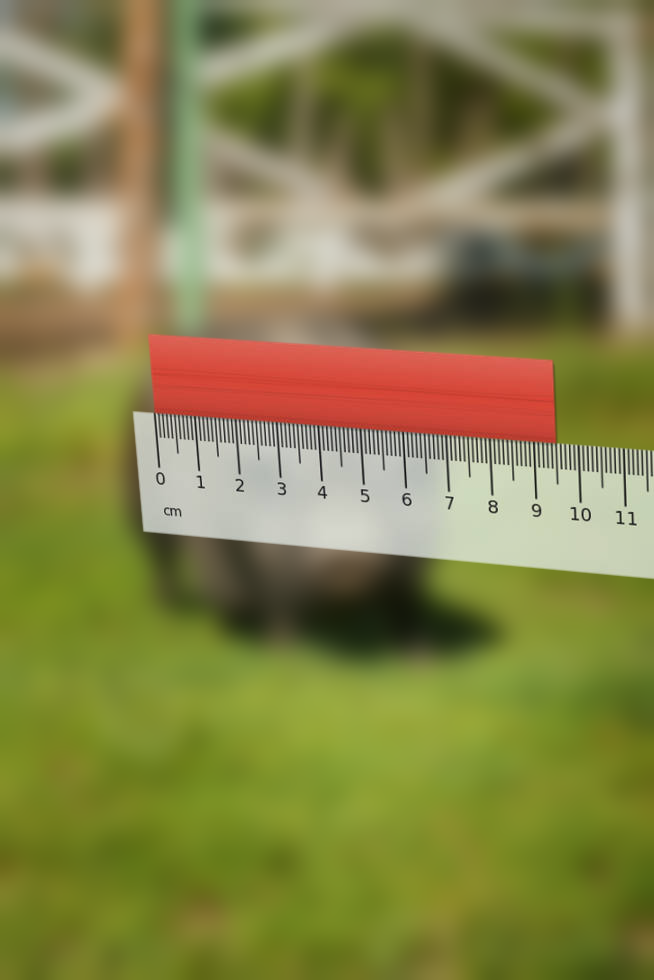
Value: {"value": 9.5, "unit": "cm"}
